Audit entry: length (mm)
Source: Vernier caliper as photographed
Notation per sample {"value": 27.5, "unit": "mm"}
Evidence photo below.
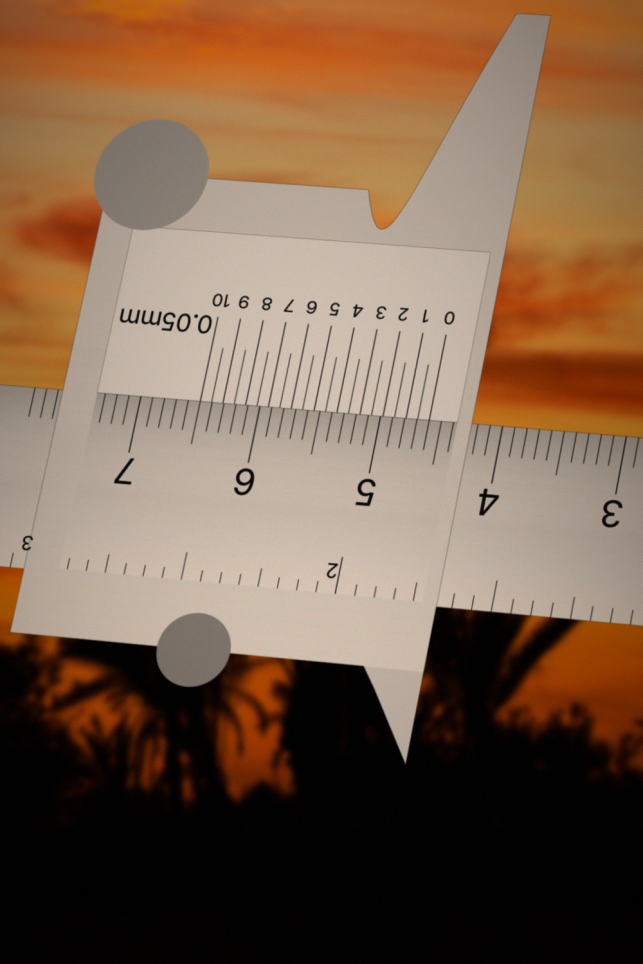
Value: {"value": 46.0, "unit": "mm"}
